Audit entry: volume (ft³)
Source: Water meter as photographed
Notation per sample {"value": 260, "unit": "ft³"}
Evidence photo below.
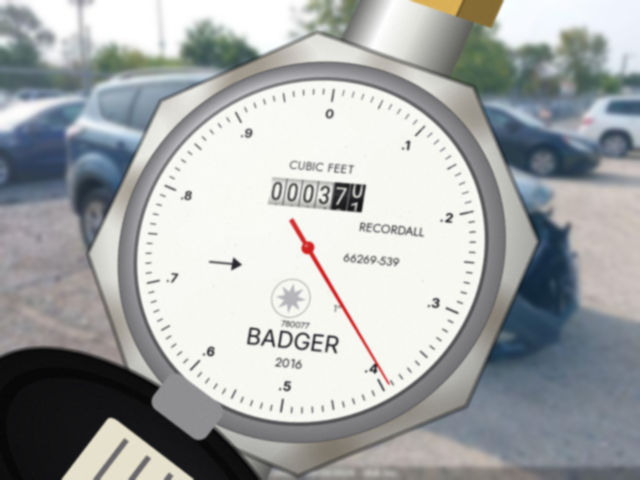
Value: {"value": 370.39, "unit": "ft³"}
